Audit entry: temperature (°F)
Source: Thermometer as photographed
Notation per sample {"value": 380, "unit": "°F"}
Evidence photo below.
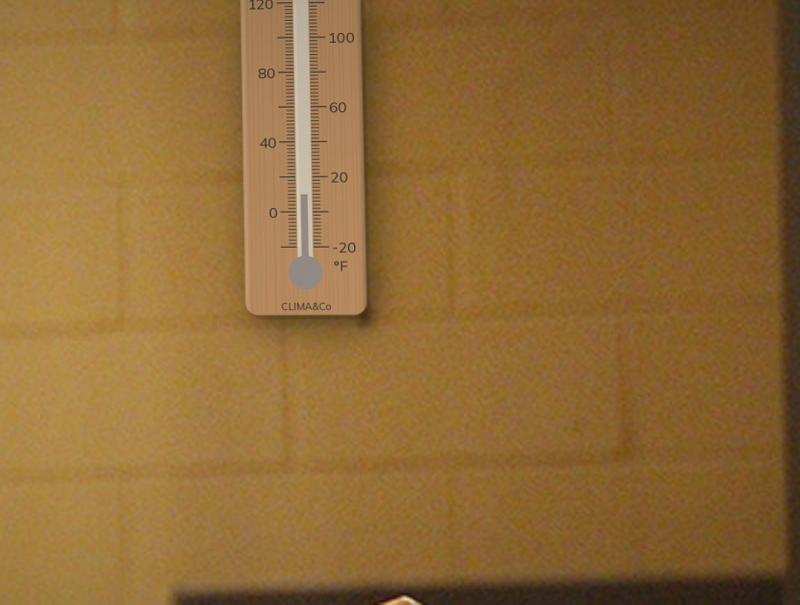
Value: {"value": 10, "unit": "°F"}
